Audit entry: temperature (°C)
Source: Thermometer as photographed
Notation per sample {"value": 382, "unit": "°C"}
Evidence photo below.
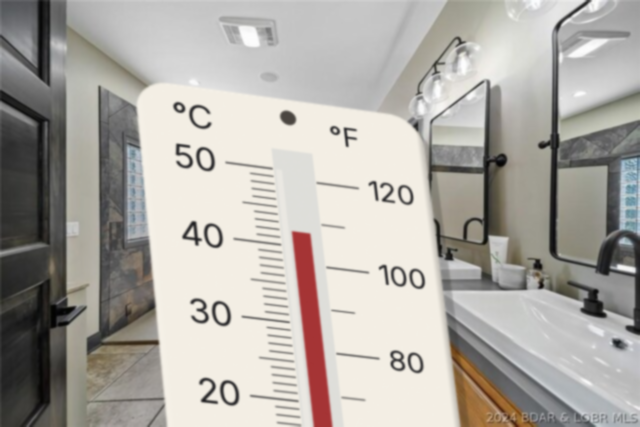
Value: {"value": 42, "unit": "°C"}
